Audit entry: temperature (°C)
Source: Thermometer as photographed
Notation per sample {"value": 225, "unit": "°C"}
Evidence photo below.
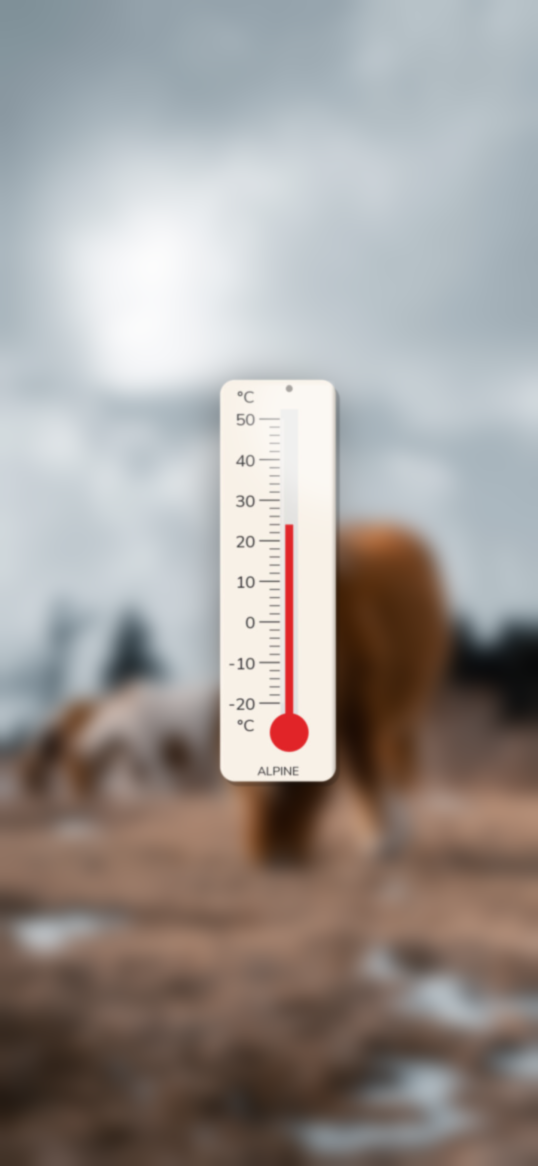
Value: {"value": 24, "unit": "°C"}
